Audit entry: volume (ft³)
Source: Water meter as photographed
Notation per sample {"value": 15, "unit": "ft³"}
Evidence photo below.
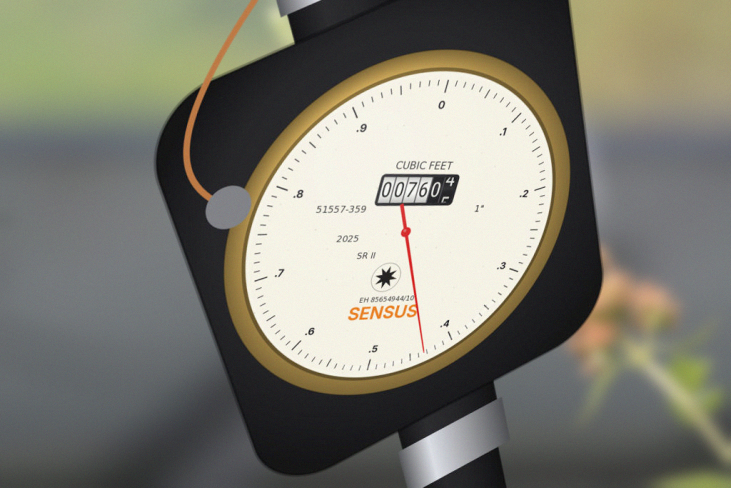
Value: {"value": 7604.43, "unit": "ft³"}
